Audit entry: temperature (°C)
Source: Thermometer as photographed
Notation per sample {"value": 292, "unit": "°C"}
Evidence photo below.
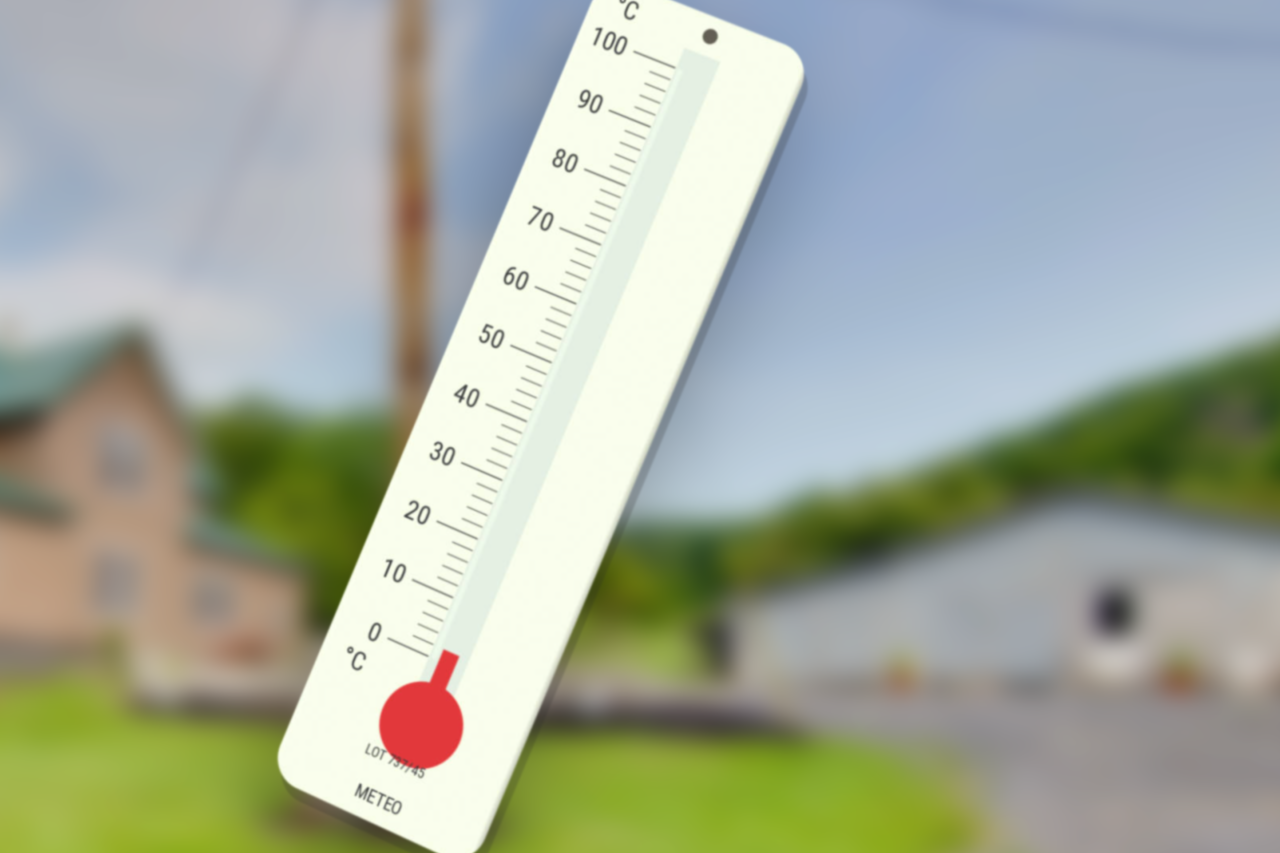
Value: {"value": 2, "unit": "°C"}
